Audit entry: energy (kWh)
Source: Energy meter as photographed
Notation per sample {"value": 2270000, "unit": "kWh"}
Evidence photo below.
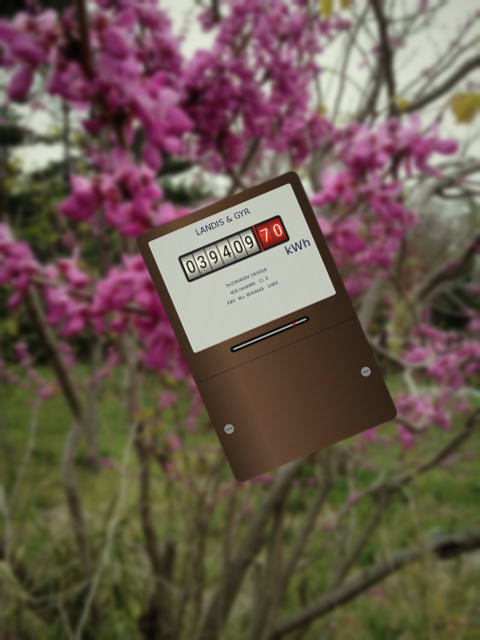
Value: {"value": 39409.70, "unit": "kWh"}
